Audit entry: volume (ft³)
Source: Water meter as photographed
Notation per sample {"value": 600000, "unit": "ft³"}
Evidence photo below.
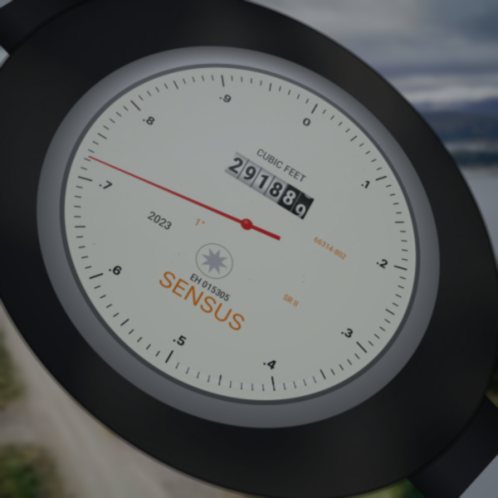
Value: {"value": 291888.72, "unit": "ft³"}
